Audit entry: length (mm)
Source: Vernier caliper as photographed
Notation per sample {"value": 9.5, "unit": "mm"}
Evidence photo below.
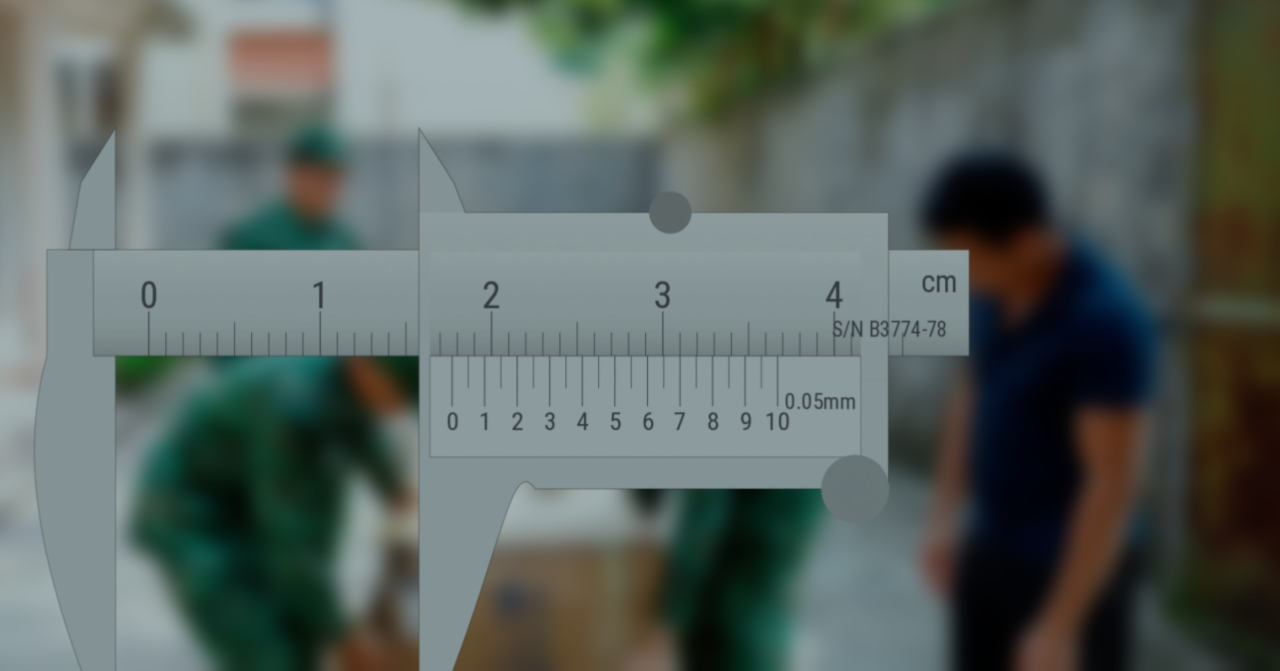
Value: {"value": 17.7, "unit": "mm"}
